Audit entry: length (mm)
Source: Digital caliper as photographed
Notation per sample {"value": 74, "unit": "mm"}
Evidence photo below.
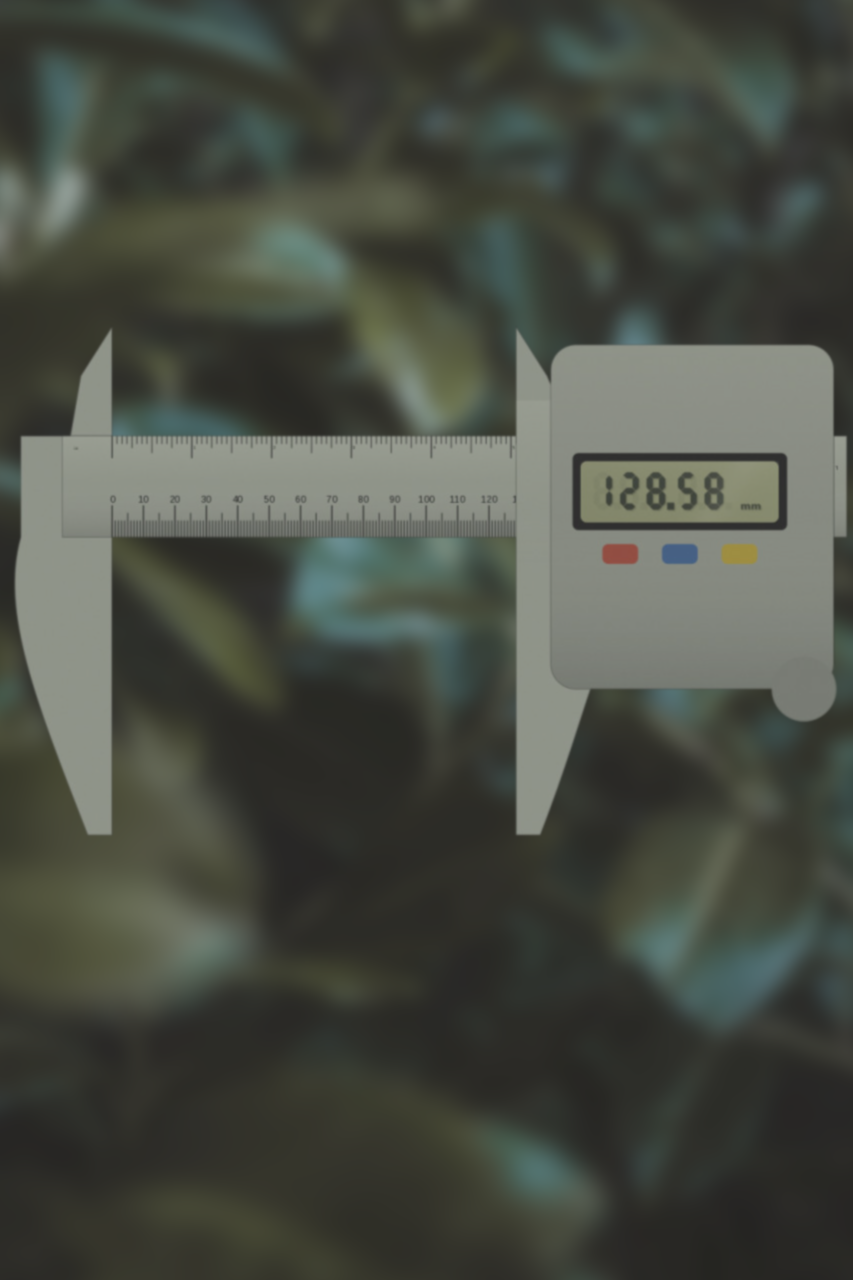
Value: {"value": 128.58, "unit": "mm"}
